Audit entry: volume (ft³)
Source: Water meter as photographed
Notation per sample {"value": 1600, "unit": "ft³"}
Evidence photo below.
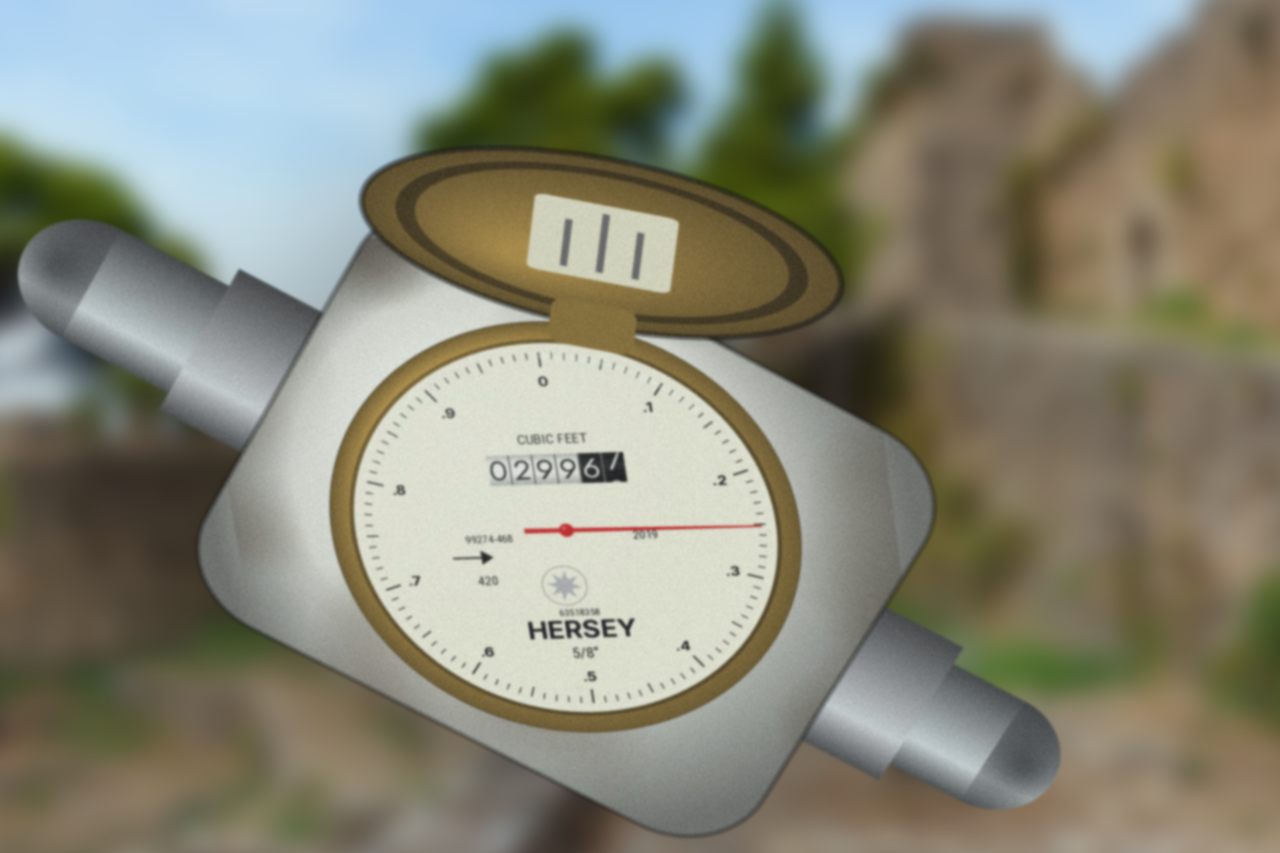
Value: {"value": 29967.25, "unit": "ft³"}
